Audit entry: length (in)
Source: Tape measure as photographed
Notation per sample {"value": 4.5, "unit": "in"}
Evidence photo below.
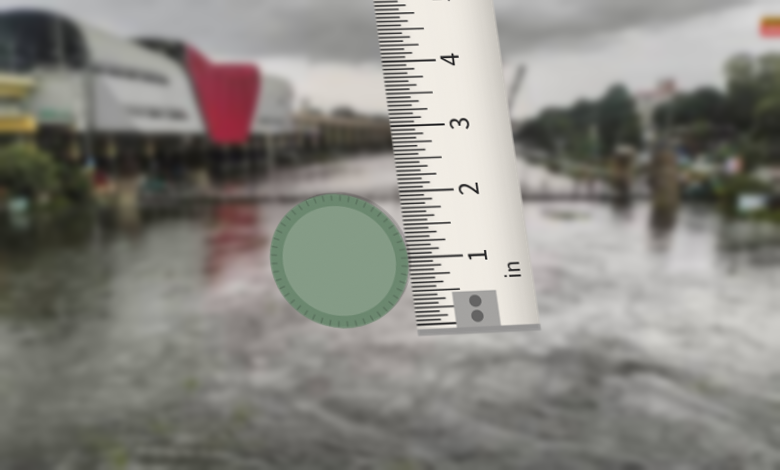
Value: {"value": 2, "unit": "in"}
